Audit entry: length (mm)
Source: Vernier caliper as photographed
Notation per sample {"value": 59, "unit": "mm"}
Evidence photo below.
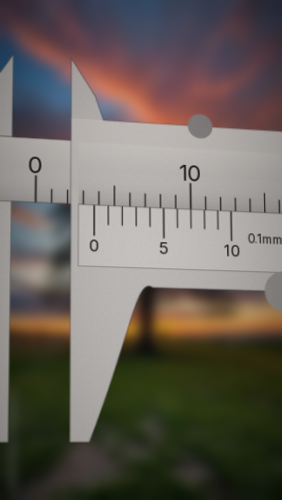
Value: {"value": 3.7, "unit": "mm"}
